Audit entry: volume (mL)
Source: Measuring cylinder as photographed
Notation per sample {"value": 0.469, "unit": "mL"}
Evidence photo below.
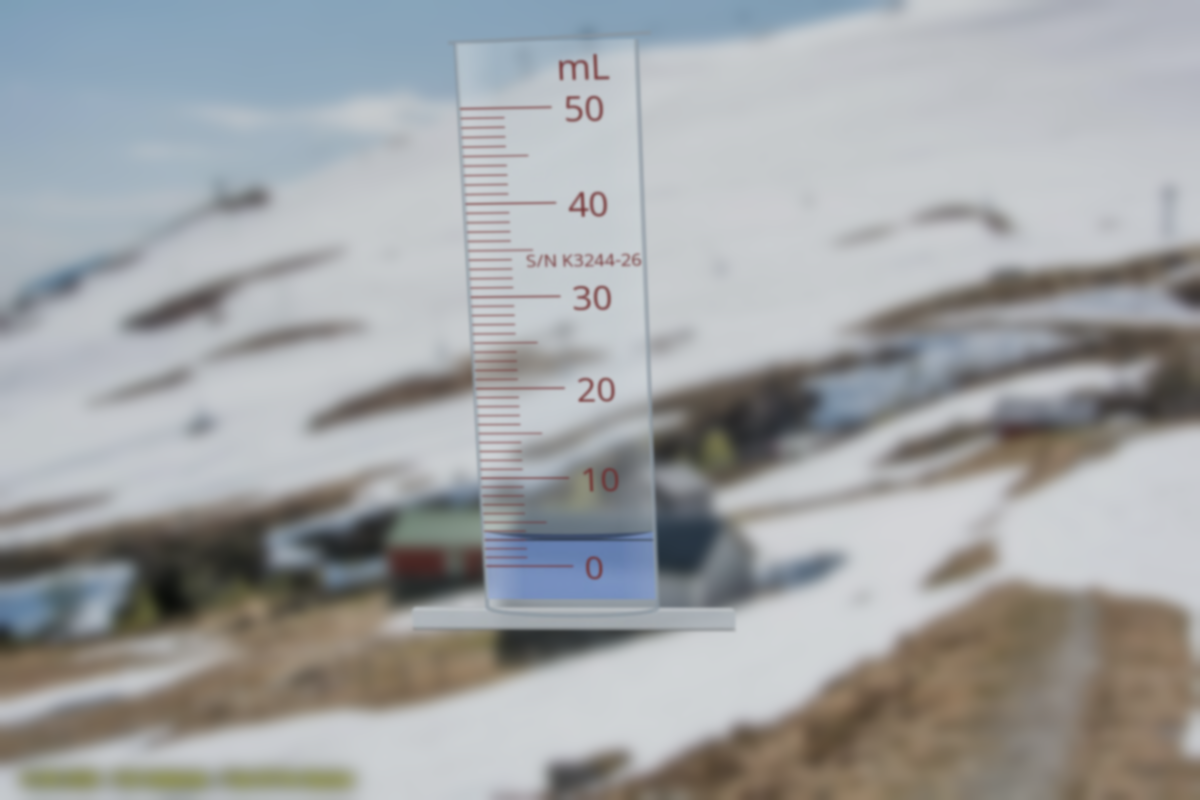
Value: {"value": 3, "unit": "mL"}
